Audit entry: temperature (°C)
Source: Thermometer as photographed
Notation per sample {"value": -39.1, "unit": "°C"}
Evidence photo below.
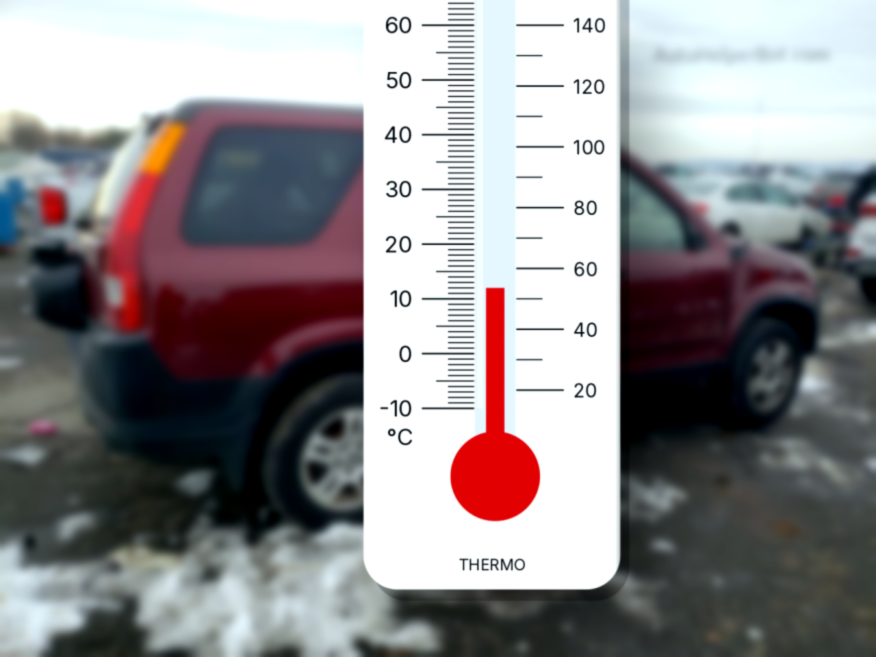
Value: {"value": 12, "unit": "°C"}
